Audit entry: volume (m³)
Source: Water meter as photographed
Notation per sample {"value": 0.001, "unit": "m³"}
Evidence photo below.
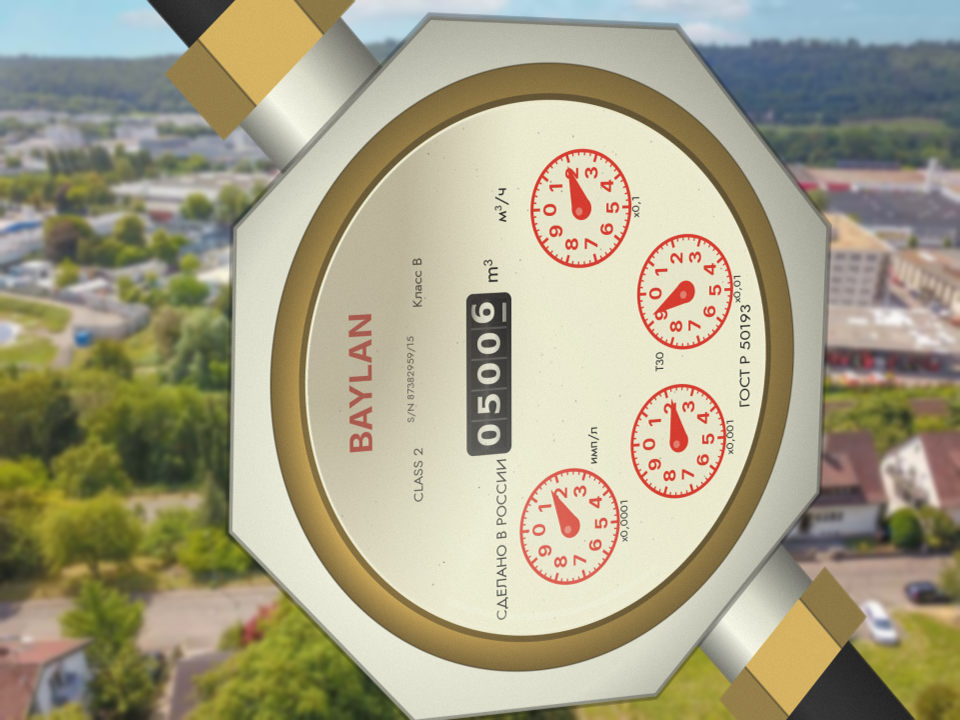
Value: {"value": 5006.1921, "unit": "m³"}
